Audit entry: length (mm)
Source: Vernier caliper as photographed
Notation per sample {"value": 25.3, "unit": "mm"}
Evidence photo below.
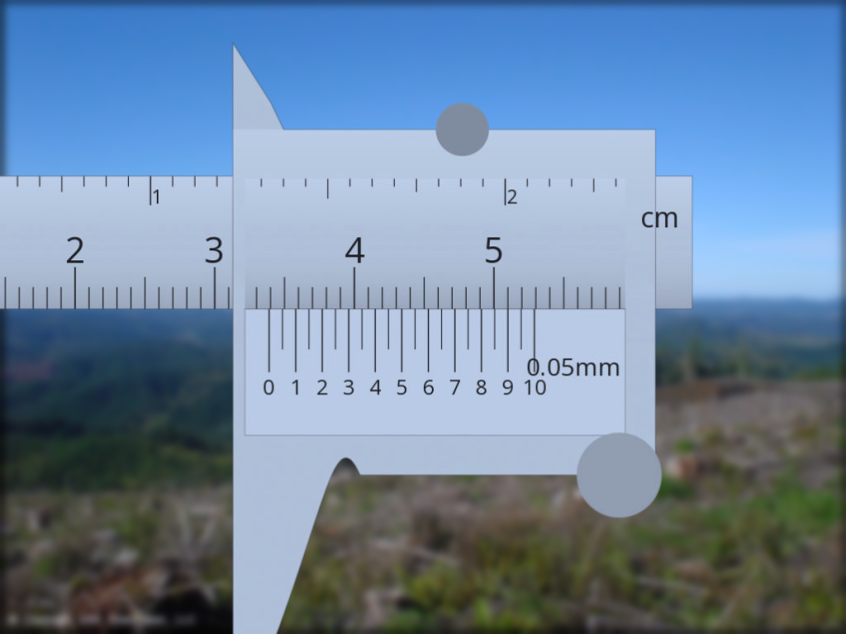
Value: {"value": 33.9, "unit": "mm"}
